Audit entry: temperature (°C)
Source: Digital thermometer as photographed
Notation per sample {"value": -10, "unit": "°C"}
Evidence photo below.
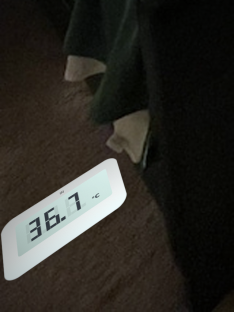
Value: {"value": 36.7, "unit": "°C"}
